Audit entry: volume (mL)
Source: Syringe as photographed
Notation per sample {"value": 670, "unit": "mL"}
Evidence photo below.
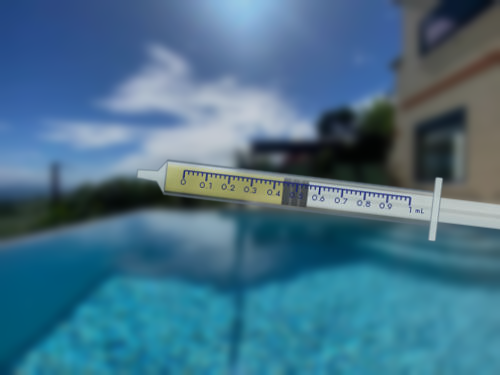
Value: {"value": 0.44, "unit": "mL"}
